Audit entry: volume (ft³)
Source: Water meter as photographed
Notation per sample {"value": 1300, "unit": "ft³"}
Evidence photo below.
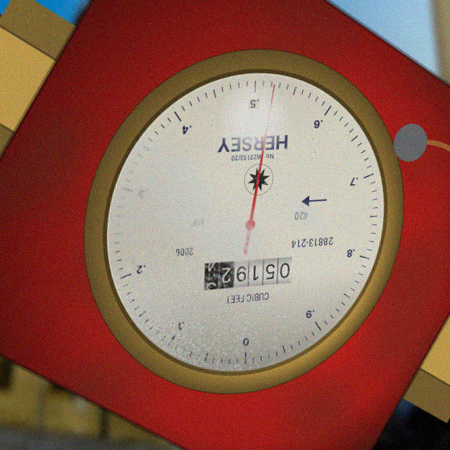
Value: {"value": 51923.52, "unit": "ft³"}
